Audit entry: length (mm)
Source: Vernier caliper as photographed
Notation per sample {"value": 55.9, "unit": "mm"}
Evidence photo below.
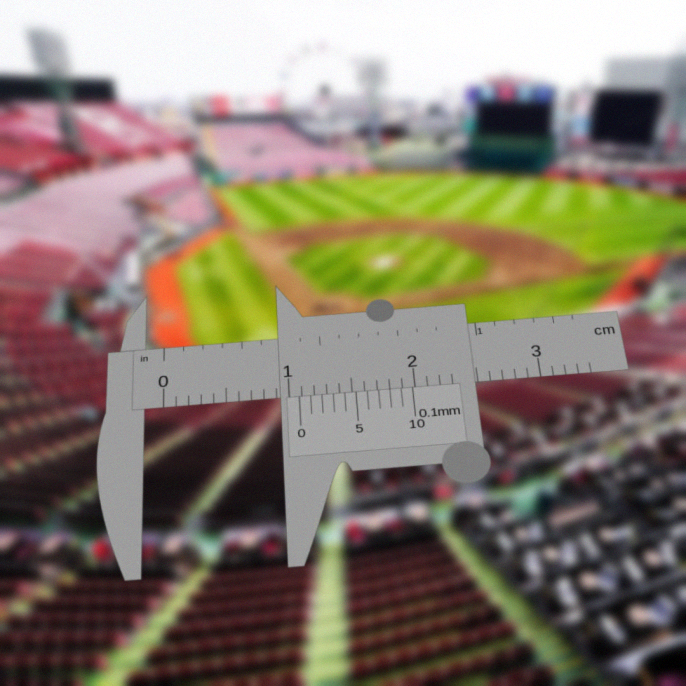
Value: {"value": 10.8, "unit": "mm"}
